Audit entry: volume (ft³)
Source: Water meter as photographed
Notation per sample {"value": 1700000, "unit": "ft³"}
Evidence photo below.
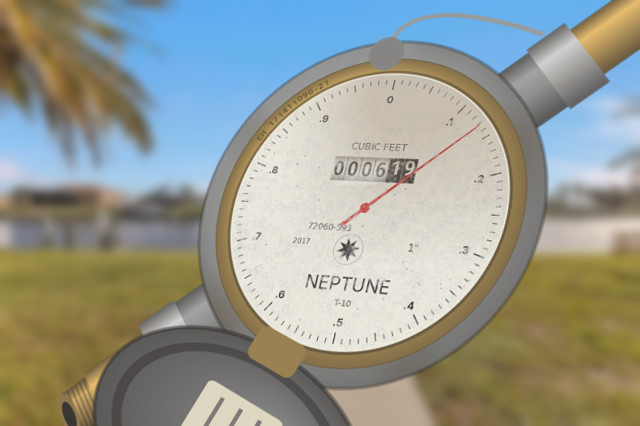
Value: {"value": 619.13, "unit": "ft³"}
